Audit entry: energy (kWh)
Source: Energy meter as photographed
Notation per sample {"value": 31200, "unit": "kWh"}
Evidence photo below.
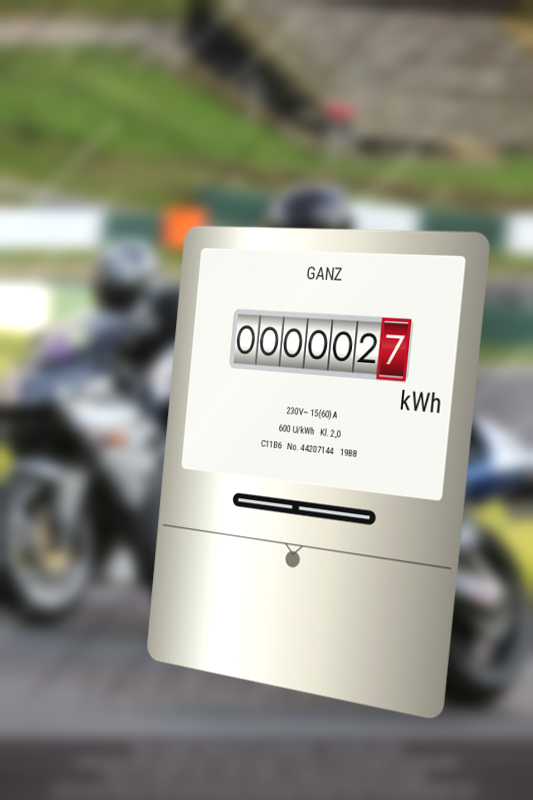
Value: {"value": 2.7, "unit": "kWh"}
